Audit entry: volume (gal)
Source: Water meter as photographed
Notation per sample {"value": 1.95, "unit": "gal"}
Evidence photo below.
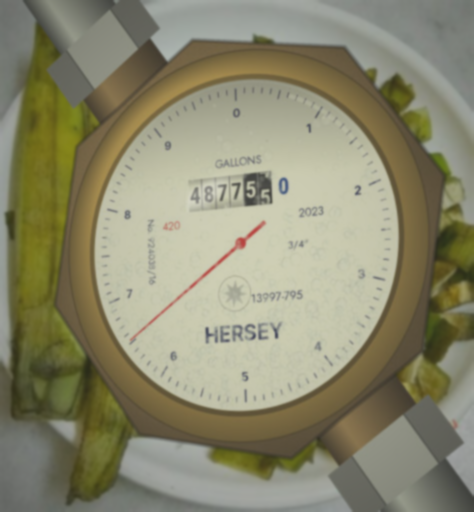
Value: {"value": 4877546.5, "unit": "gal"}
